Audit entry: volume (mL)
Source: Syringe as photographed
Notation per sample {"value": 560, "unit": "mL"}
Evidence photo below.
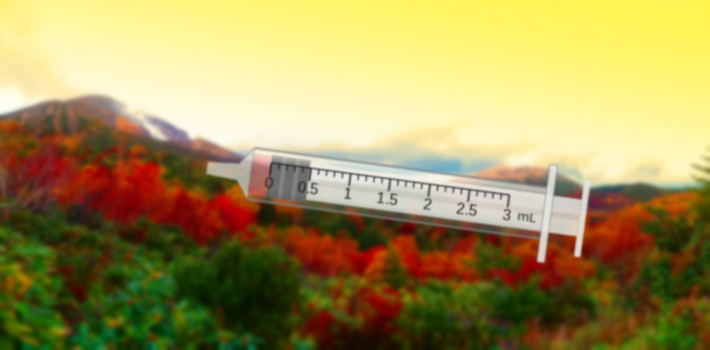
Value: {"value": 0, "unit": "mL"}
